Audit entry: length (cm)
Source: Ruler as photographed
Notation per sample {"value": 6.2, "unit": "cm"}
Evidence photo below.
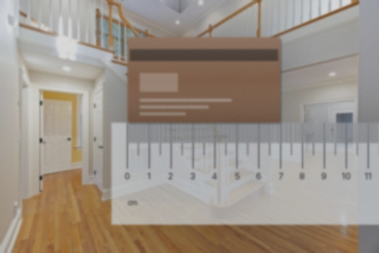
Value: {"value": 7, "unit": "cm"}
